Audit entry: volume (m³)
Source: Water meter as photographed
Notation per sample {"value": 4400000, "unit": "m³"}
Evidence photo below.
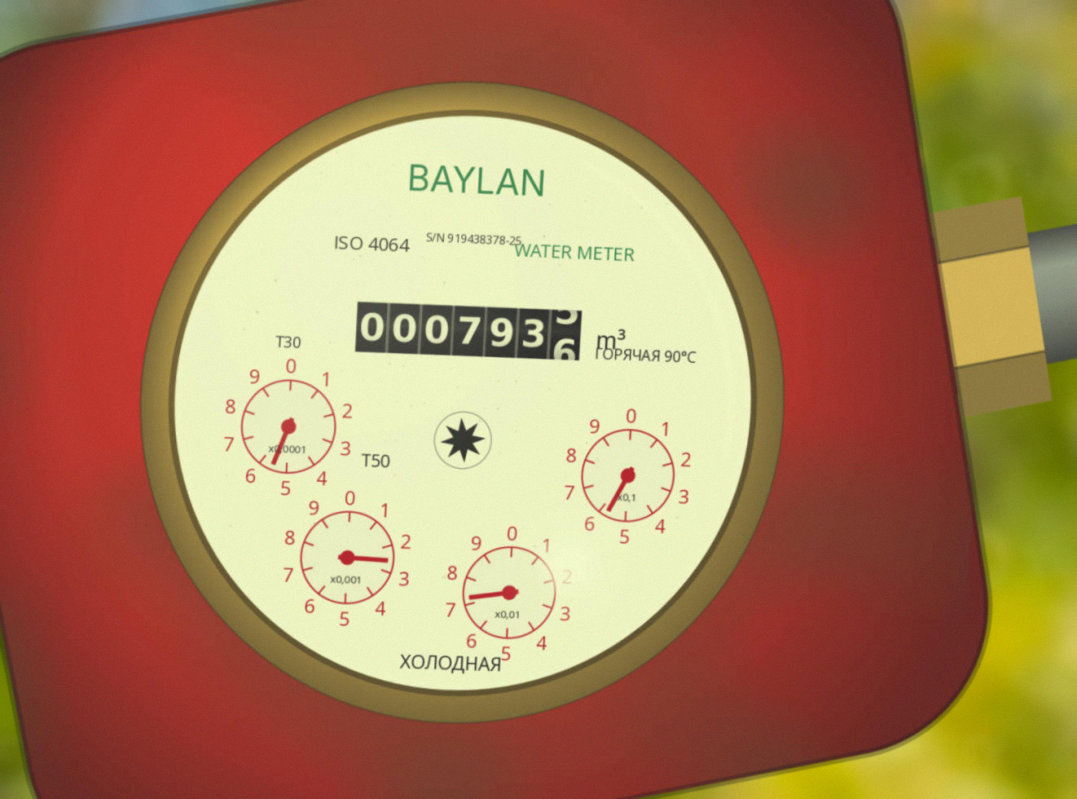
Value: {"value": 7935.5725, "unit": "m³"}
